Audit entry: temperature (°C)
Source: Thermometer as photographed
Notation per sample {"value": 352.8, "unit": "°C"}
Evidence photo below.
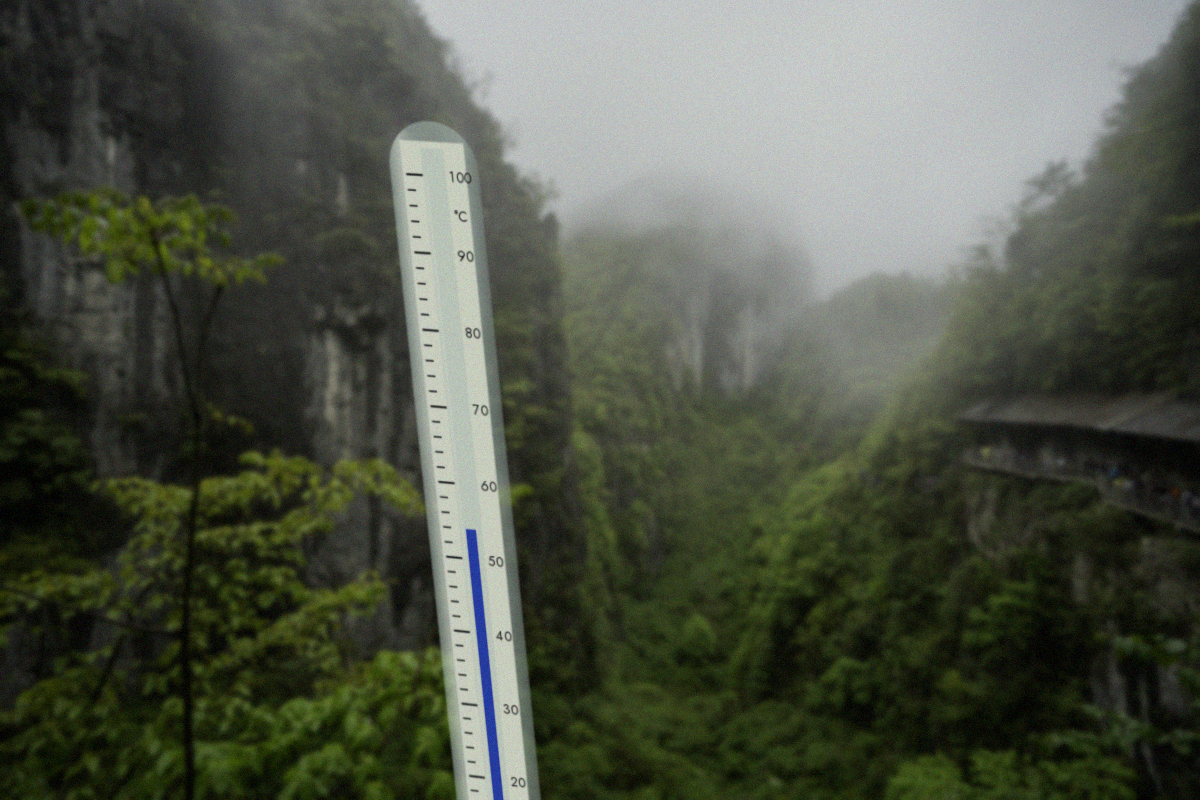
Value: {"value": 54, "unit": "°C"}
